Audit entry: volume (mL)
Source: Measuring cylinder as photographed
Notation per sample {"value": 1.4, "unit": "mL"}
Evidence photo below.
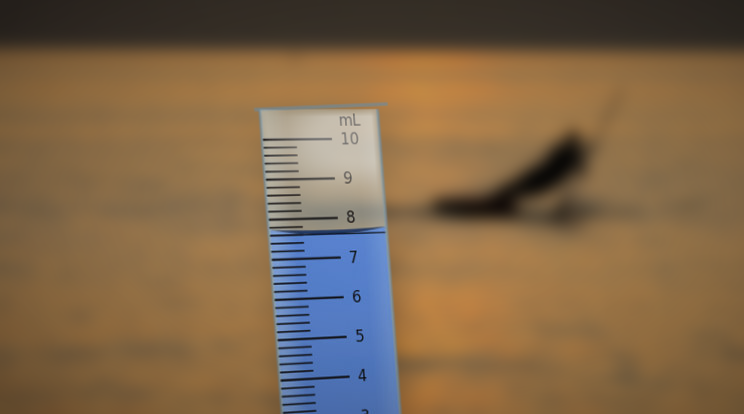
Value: {"value": 7.6, "unit": "mL"}
